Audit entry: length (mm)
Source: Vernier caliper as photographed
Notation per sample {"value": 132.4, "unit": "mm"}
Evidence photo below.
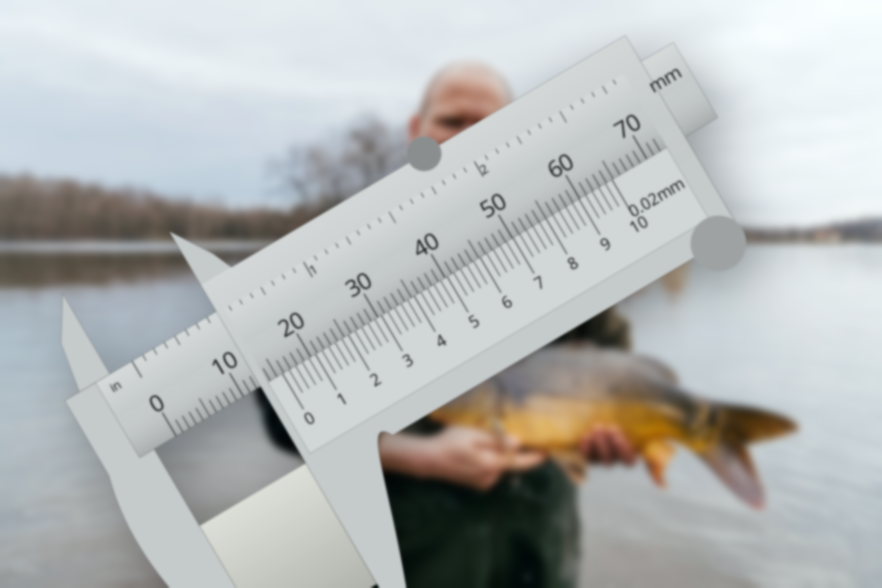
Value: {"value": 15.8, "unit": "mm"}
